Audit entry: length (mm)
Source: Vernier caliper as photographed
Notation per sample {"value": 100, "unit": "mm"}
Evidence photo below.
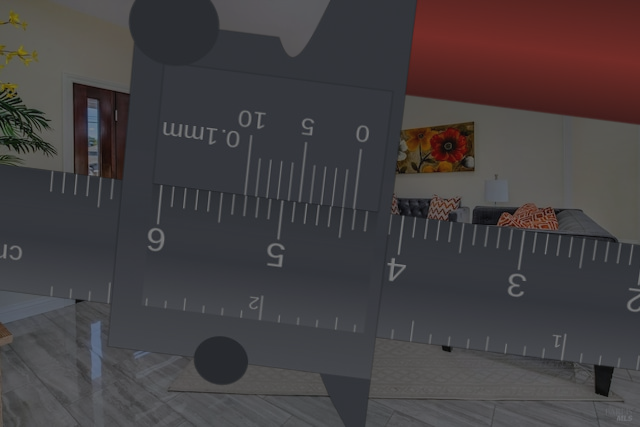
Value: {"value": 44.1, "unit": "mm"}
